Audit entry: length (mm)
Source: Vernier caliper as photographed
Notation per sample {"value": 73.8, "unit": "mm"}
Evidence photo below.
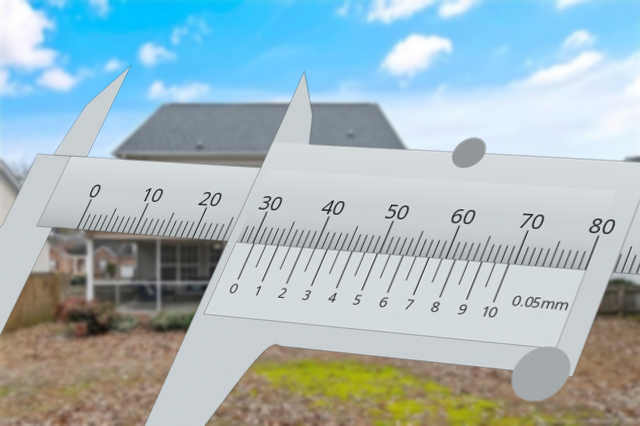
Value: {"value": 30.2, "unit": "mm"}
